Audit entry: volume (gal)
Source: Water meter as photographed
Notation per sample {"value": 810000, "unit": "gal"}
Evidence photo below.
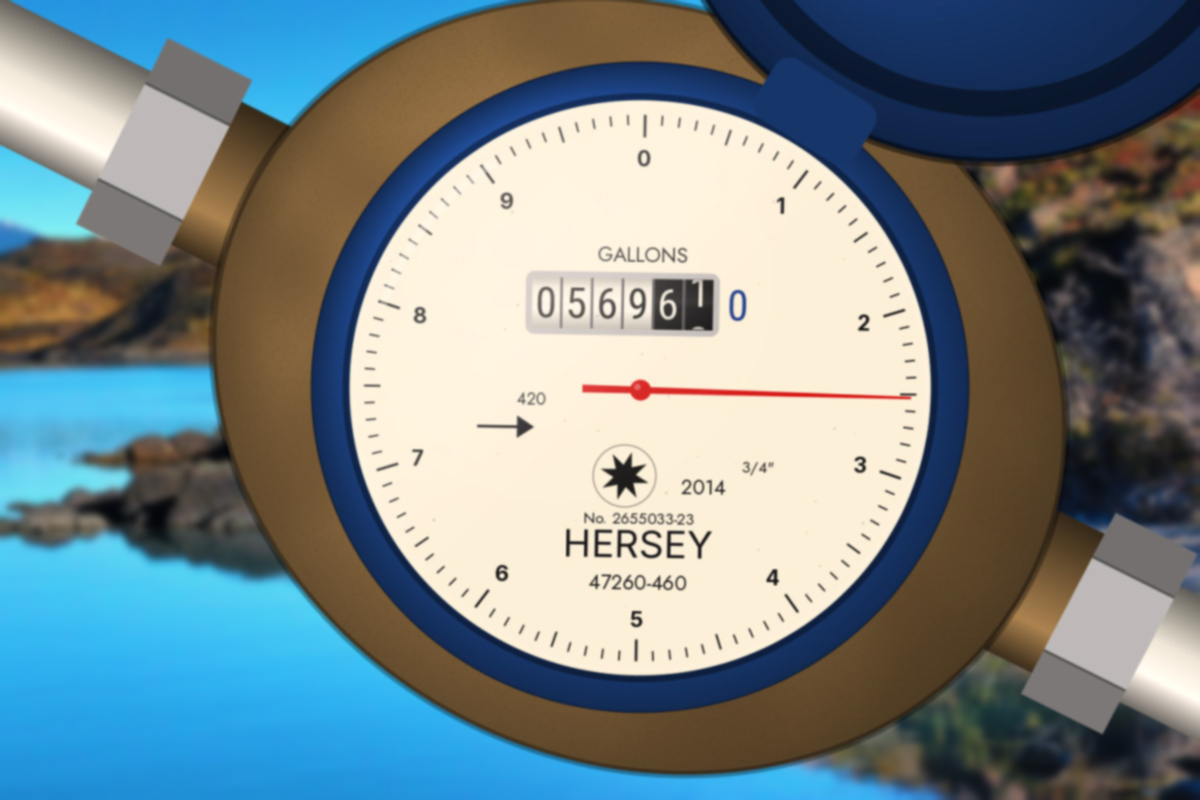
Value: {"value": 569612.5, "unit": "gal"}
